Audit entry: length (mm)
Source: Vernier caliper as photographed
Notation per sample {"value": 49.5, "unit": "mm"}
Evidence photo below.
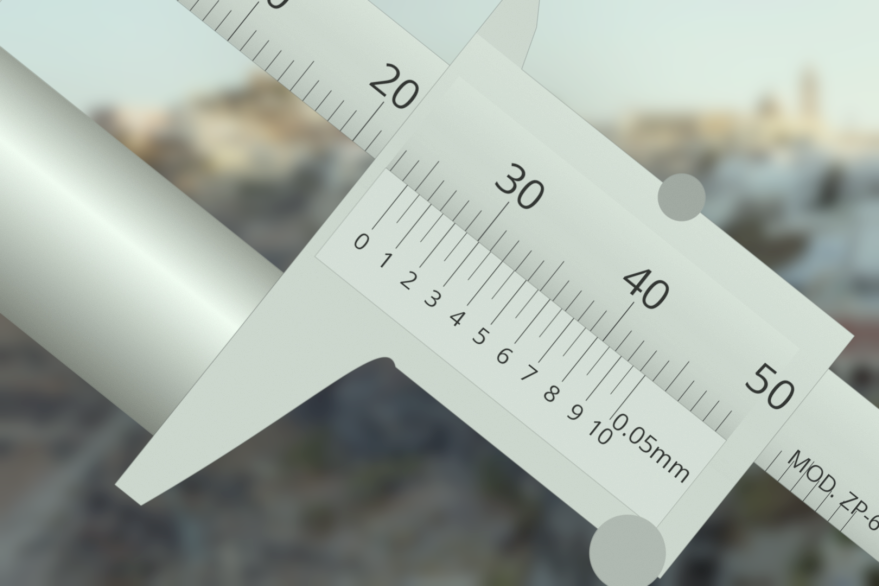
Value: {"value": 24.4, "unit": "mm"}
